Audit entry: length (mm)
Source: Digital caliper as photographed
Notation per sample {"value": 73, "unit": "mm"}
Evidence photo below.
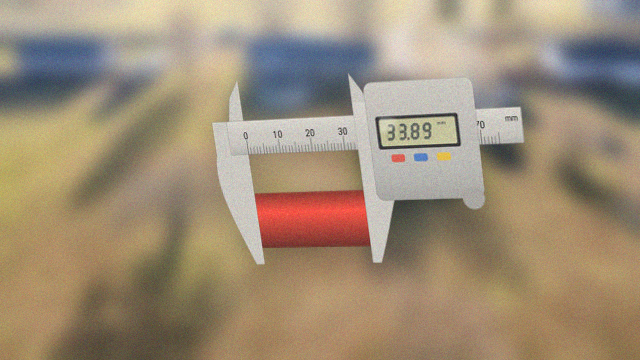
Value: {"value": 33.89, "unit": "mm"}
